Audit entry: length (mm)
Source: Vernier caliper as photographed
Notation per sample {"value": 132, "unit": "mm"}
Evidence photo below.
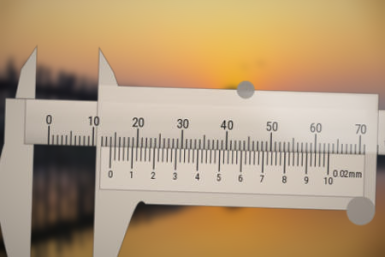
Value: {"value": 14.0, "unit": "mm"}
